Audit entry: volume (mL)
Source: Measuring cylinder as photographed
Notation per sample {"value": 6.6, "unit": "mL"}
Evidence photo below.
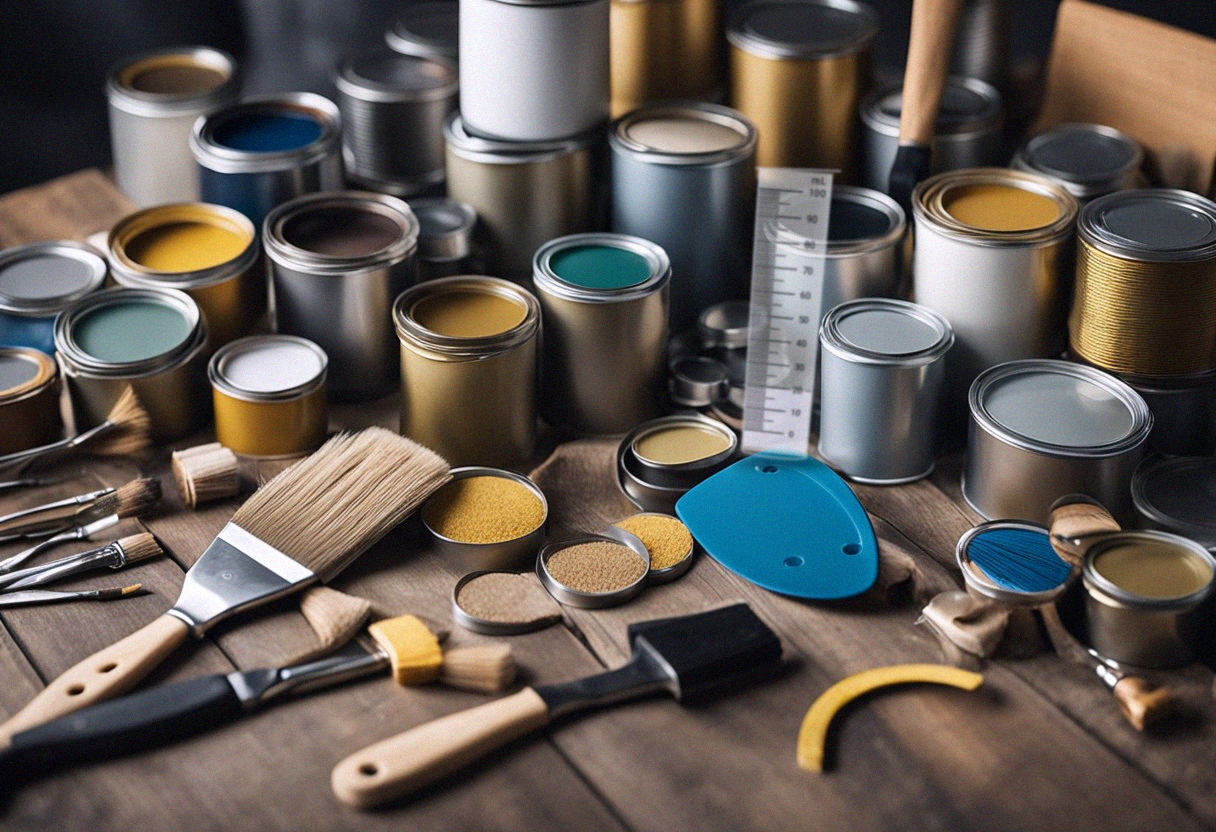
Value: {"value": 20, "unit": "mL"}
